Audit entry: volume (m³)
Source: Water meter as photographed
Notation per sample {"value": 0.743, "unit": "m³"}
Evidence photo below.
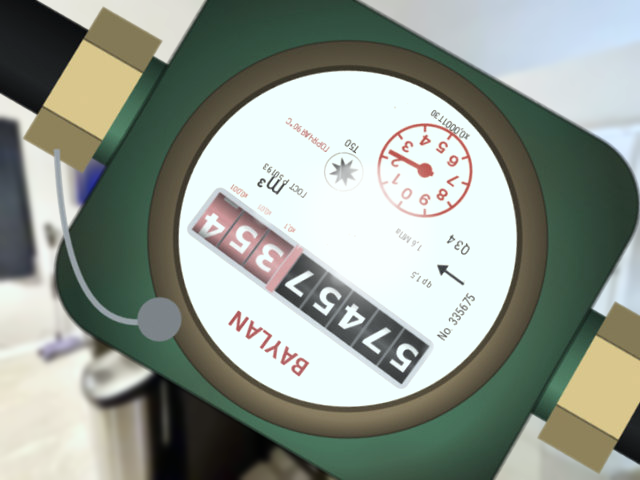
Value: {"value": 57457.3542, "unit": "m³"}
